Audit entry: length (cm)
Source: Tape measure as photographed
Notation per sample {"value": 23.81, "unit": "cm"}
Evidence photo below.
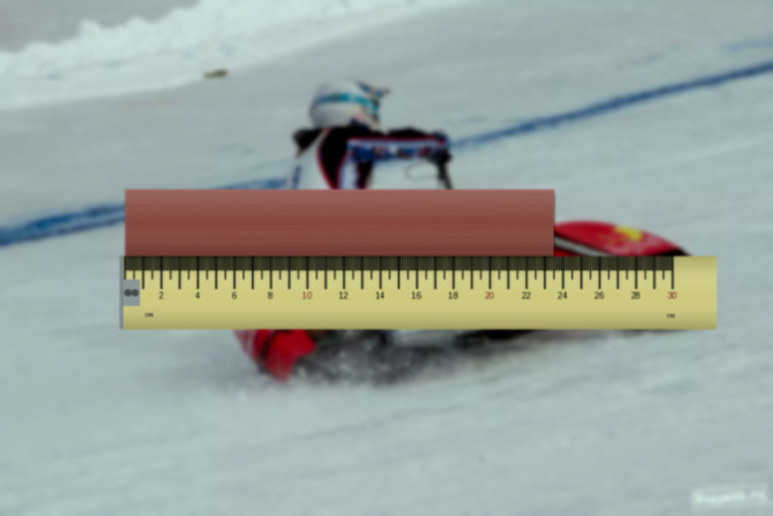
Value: {"value": 23.5, "unit": "cm"}
